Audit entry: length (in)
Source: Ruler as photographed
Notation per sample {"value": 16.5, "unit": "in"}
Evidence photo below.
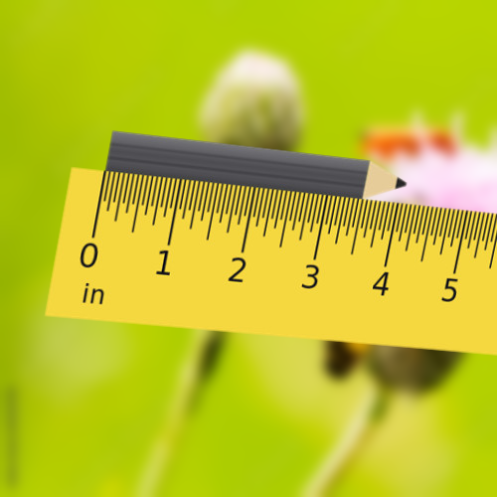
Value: {"value": 4.0625, "unit": "in"}
